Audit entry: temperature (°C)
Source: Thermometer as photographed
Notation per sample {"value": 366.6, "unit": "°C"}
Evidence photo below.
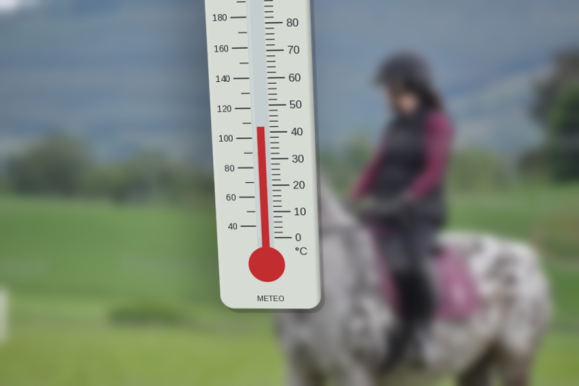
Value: {"value": 42, "unit": "°C"}
